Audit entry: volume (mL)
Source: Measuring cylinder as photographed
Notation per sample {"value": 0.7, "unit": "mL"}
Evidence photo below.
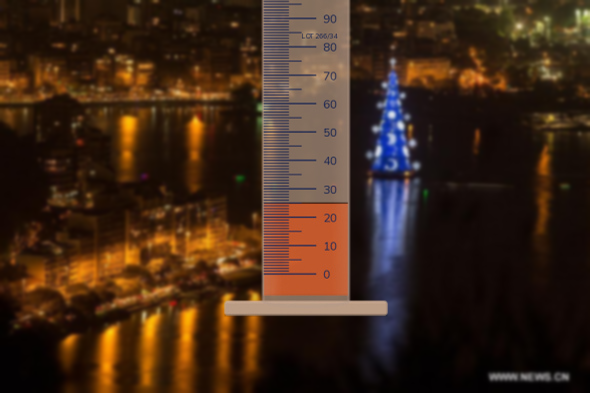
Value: {"value": 25, "unit": "mL"}
